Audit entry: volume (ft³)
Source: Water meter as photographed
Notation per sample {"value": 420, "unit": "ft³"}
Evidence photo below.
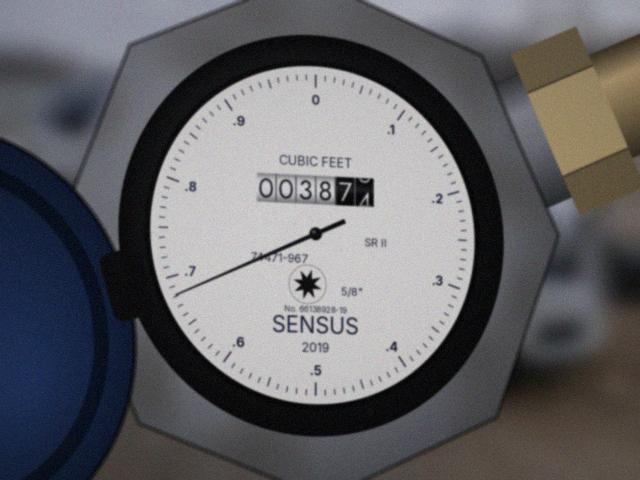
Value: {"value": 3873.68, "unit": "ft³"}
